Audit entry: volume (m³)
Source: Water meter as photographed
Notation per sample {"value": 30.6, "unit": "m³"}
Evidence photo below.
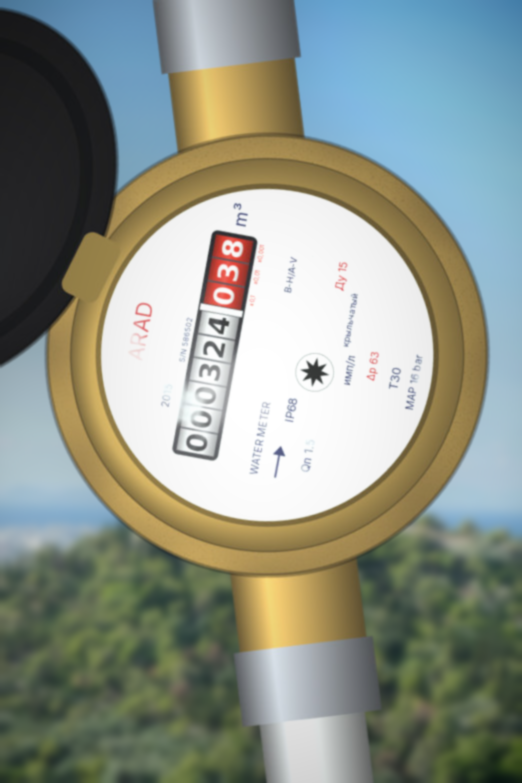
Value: {"value": 324.038, "unit": "m³"}
